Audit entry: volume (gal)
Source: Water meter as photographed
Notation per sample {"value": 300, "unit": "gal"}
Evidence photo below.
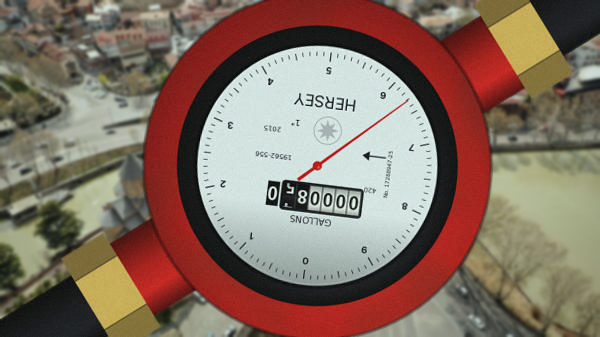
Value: {"value": 846.3, "unit": "gal"}
